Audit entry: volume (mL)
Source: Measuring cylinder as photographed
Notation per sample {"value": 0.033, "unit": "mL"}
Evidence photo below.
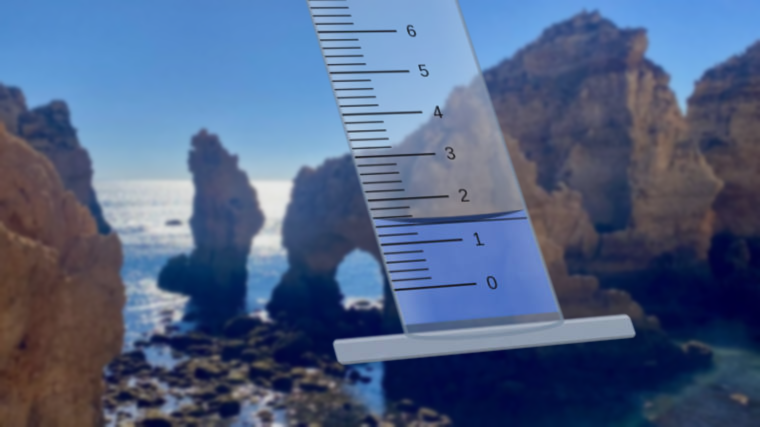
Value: {"value": 1.4, "unit": "mL"}
